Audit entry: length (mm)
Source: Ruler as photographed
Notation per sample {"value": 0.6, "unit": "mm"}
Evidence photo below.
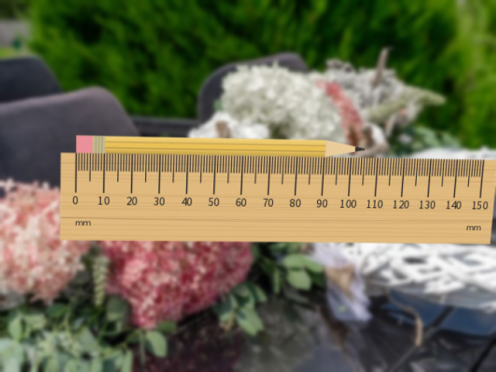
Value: {"value": 105, "unit": "mm"}
